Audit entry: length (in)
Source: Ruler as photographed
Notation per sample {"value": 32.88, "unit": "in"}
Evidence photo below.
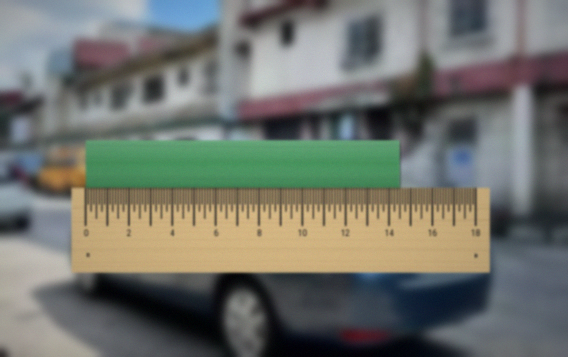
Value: {"value": 14.5, "unit": "in"}
